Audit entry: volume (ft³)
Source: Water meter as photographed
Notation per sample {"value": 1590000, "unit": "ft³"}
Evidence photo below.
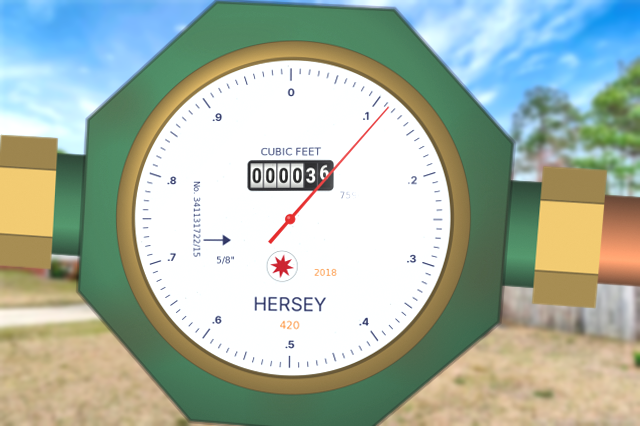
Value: {"value": 36.11, "unit": "ft³"}
